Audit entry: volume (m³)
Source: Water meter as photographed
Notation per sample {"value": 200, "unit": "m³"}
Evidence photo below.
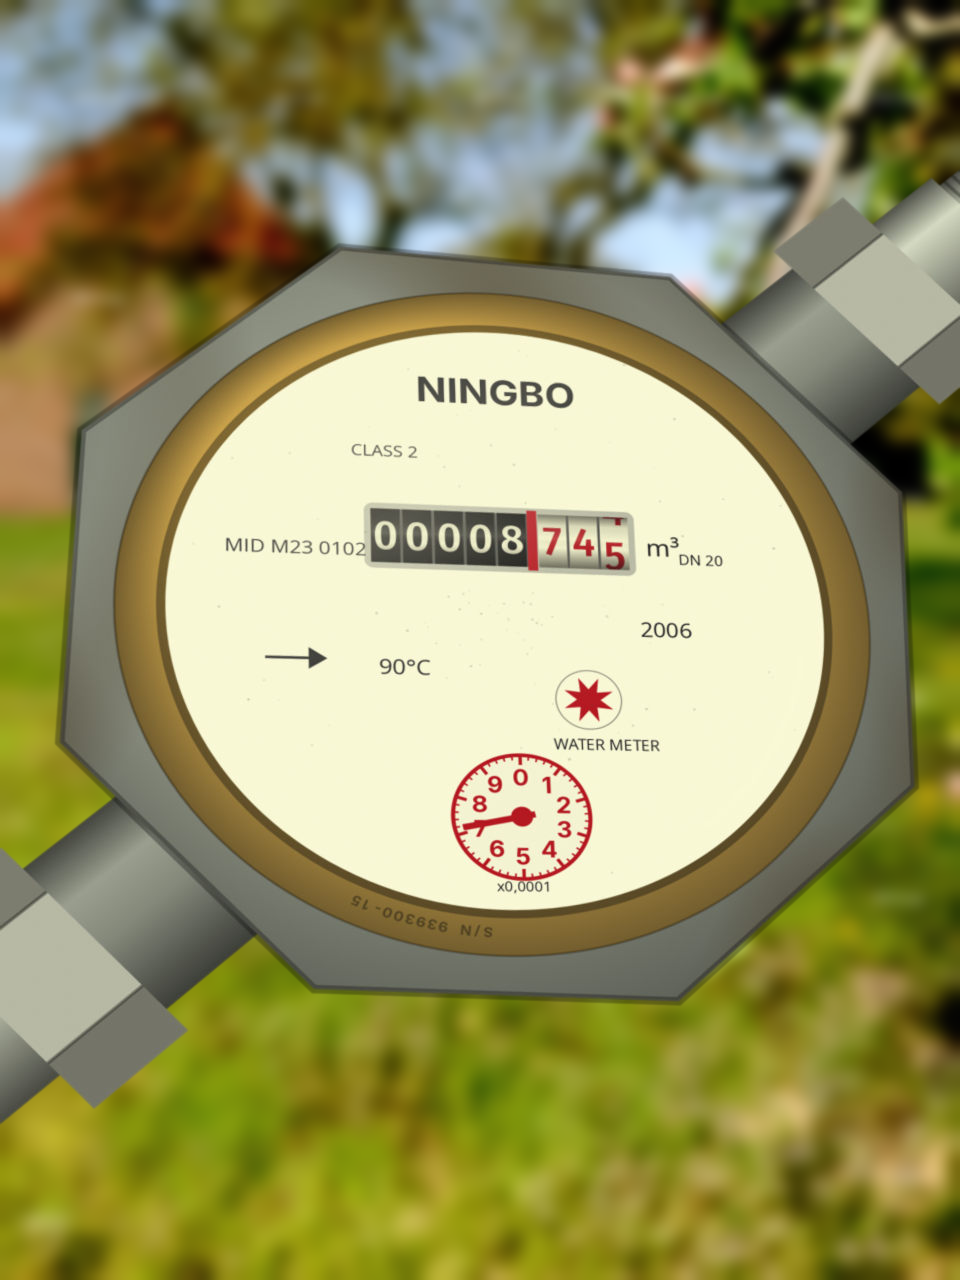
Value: {"value": 8.7447, "unit": "m³"}
